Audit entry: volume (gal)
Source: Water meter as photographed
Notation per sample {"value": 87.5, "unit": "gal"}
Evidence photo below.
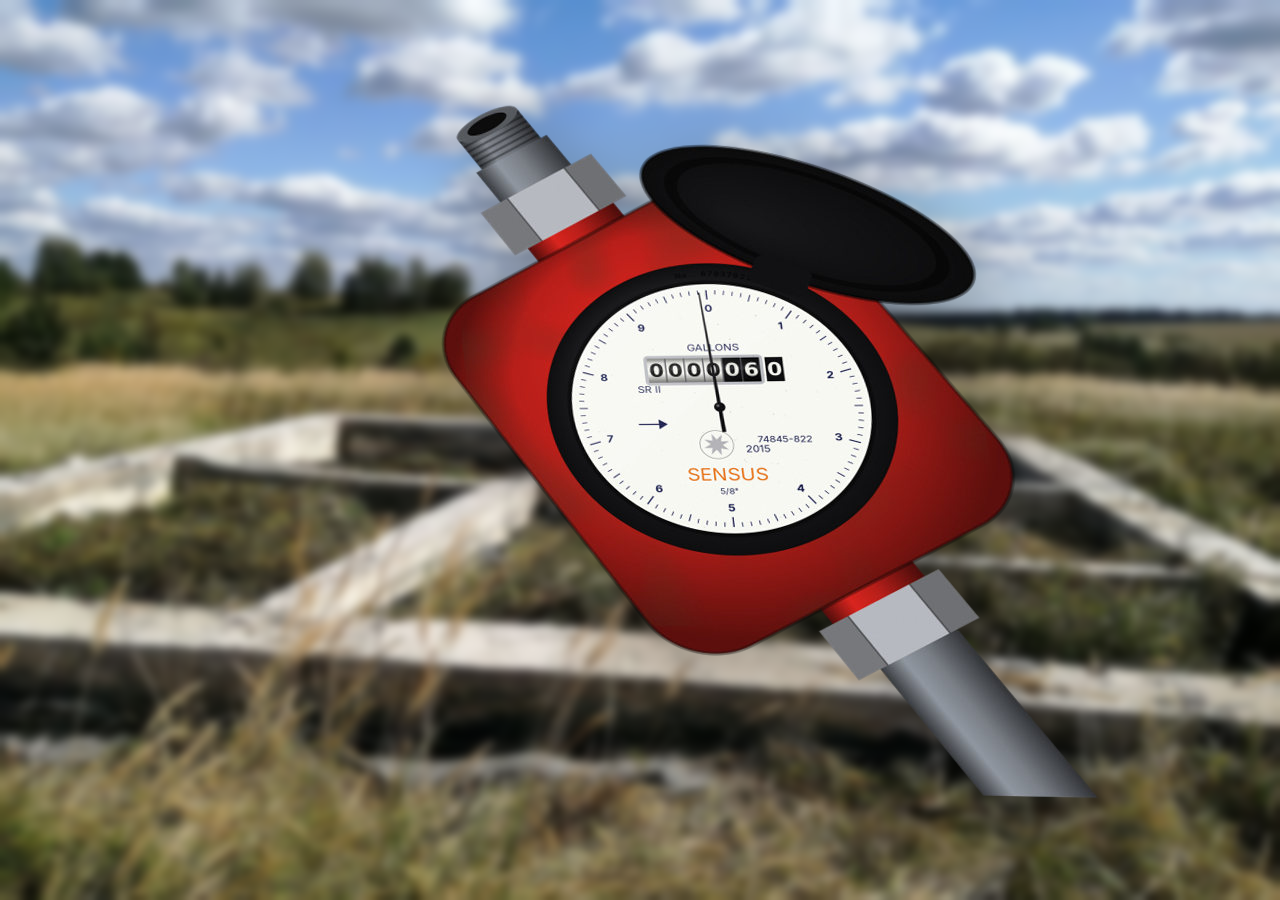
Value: {"value": 59.9, "unit": "gal"}
